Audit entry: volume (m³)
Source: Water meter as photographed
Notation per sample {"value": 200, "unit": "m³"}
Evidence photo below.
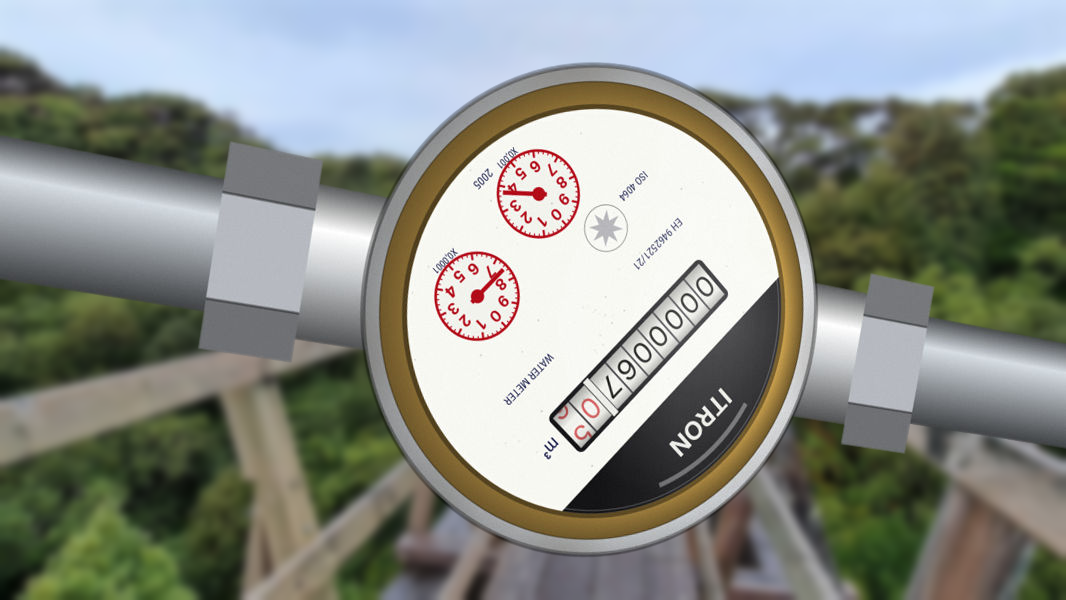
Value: {"value": 67.0537, "unit": "m³"}
